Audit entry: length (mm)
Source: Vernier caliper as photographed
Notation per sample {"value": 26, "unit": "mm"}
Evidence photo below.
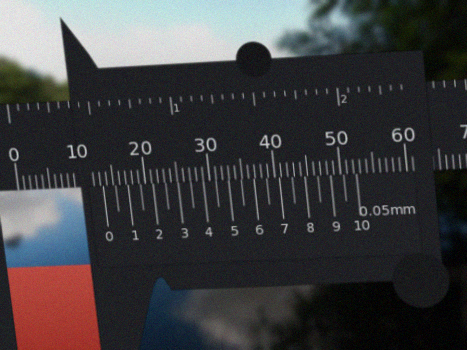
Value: {"value": 13.4, "unit": "mm"}
